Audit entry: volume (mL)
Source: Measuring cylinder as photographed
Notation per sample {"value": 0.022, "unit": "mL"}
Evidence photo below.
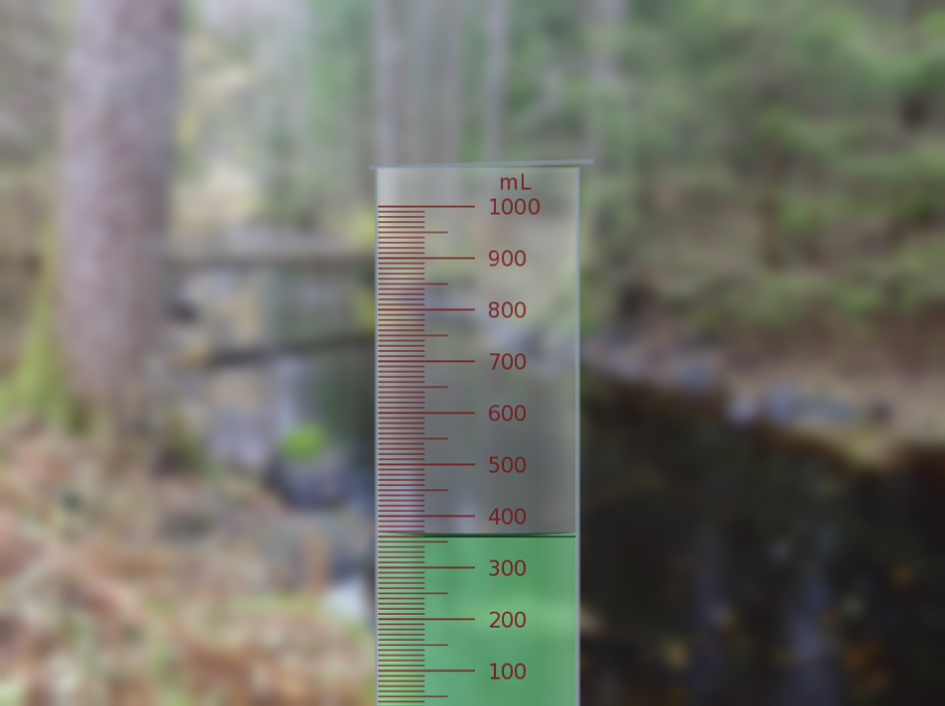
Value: {"value": 360, "unit": "mL"}
